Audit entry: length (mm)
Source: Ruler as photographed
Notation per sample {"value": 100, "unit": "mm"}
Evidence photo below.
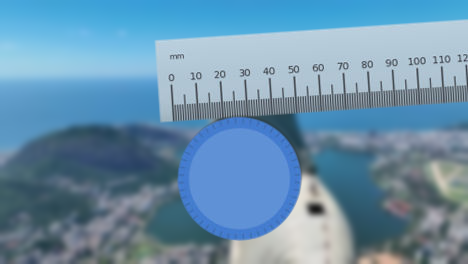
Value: {"value": 50, "unit": "mm"}
